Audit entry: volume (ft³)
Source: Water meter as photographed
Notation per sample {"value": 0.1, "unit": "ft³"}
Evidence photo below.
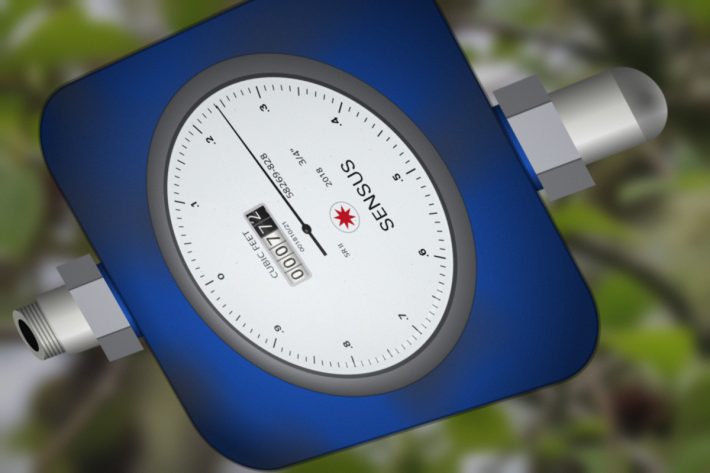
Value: {"value": 772.24, "unit": "ft³"}
